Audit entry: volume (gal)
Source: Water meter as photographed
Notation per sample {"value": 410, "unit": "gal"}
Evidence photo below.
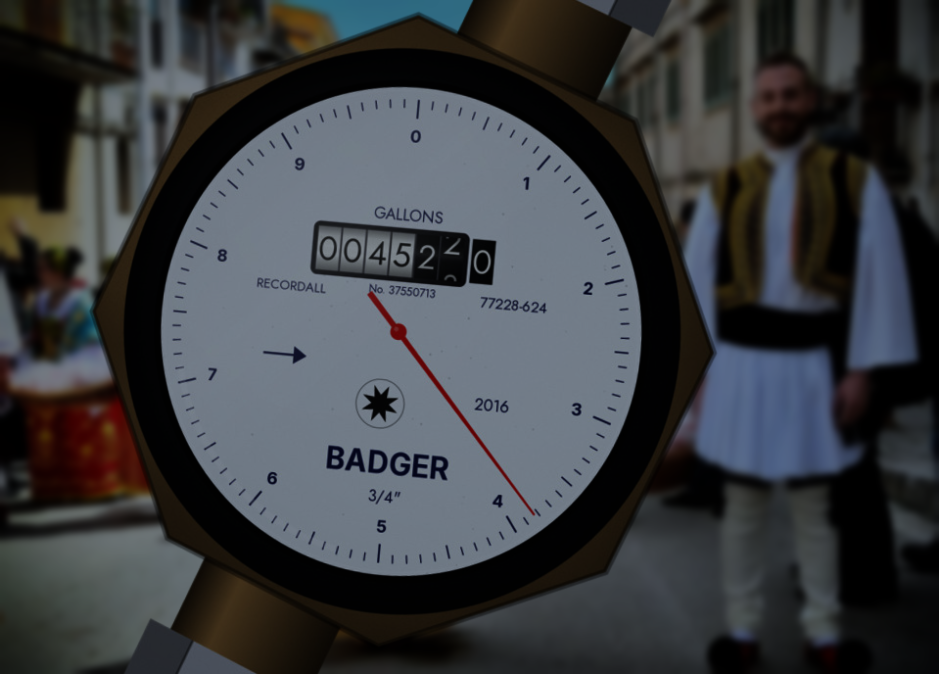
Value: {"value": 45223.8, "unit": "gal"}
